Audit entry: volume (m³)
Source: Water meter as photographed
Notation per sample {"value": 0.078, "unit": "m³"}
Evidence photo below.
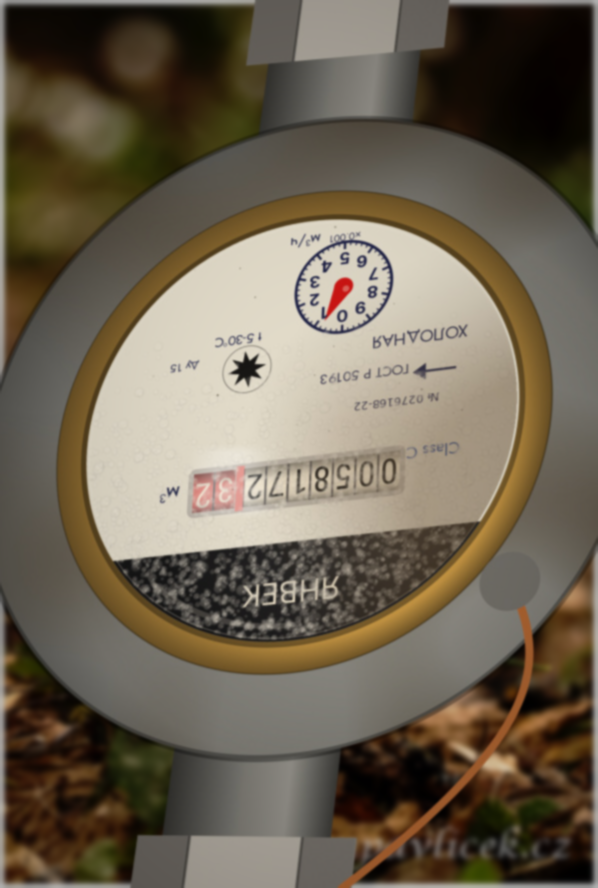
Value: {"value": 58172.320, "unit": "m³"}
